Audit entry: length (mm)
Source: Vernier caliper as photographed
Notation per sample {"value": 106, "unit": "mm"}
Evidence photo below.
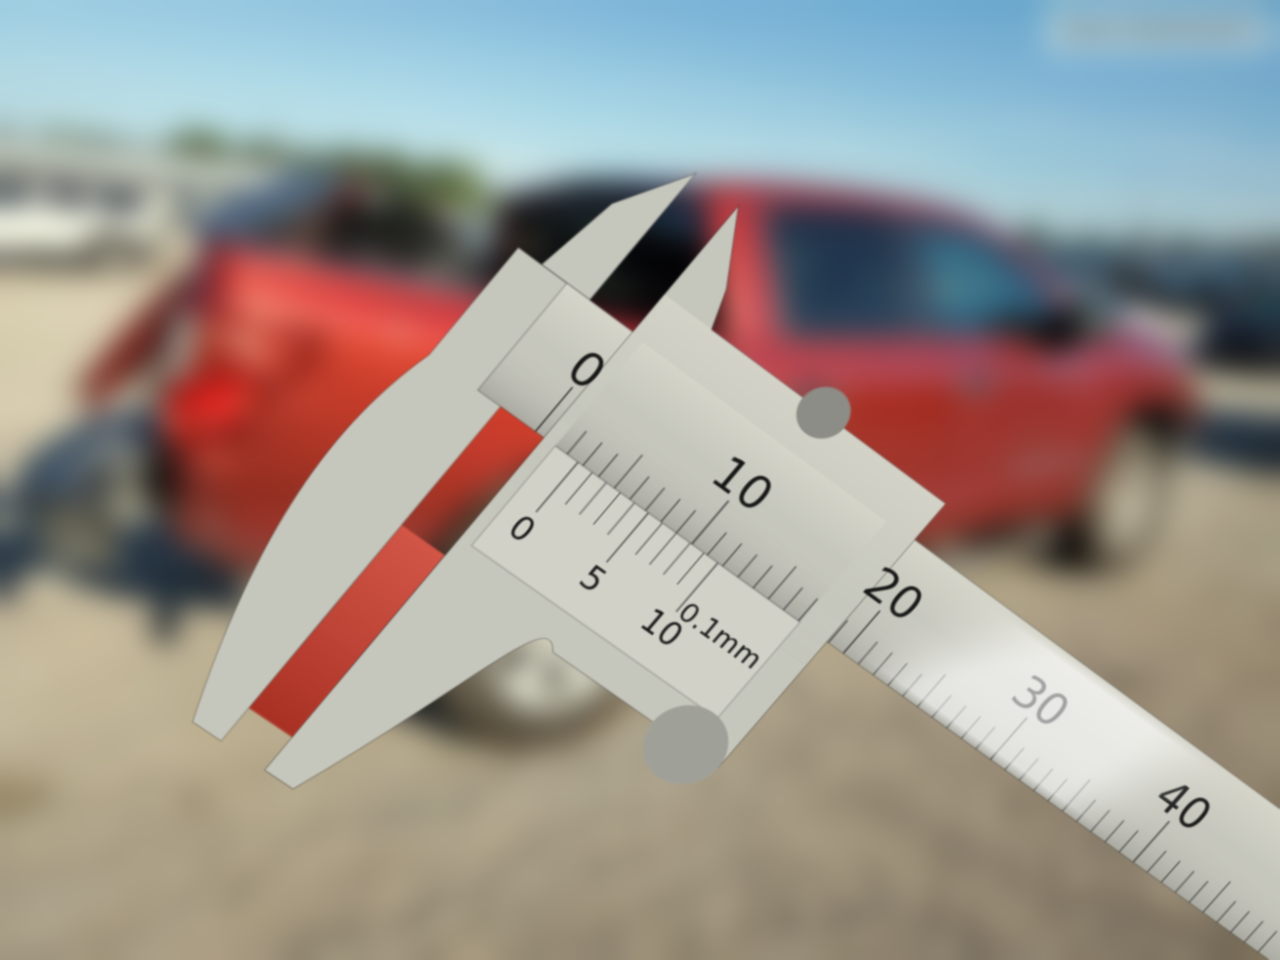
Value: {"value": 2.7, "unit": "mm"}
